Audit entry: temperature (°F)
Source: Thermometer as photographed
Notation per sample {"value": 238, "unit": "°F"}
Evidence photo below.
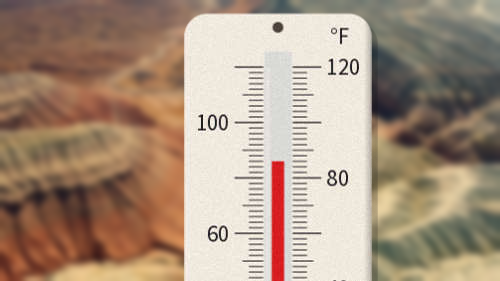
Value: {"value": 86, "unit": "°F"}
